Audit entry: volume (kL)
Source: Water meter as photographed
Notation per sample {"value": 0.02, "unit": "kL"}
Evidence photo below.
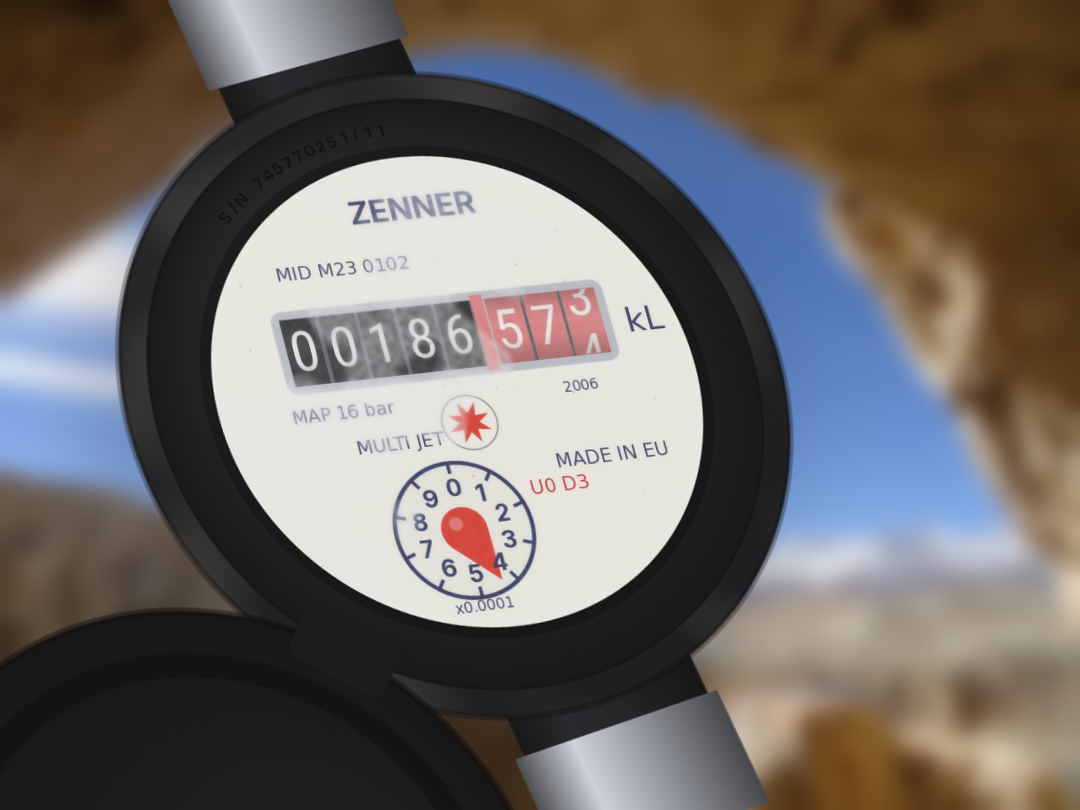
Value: {"value": 186.5734, "unit": "kL"}
